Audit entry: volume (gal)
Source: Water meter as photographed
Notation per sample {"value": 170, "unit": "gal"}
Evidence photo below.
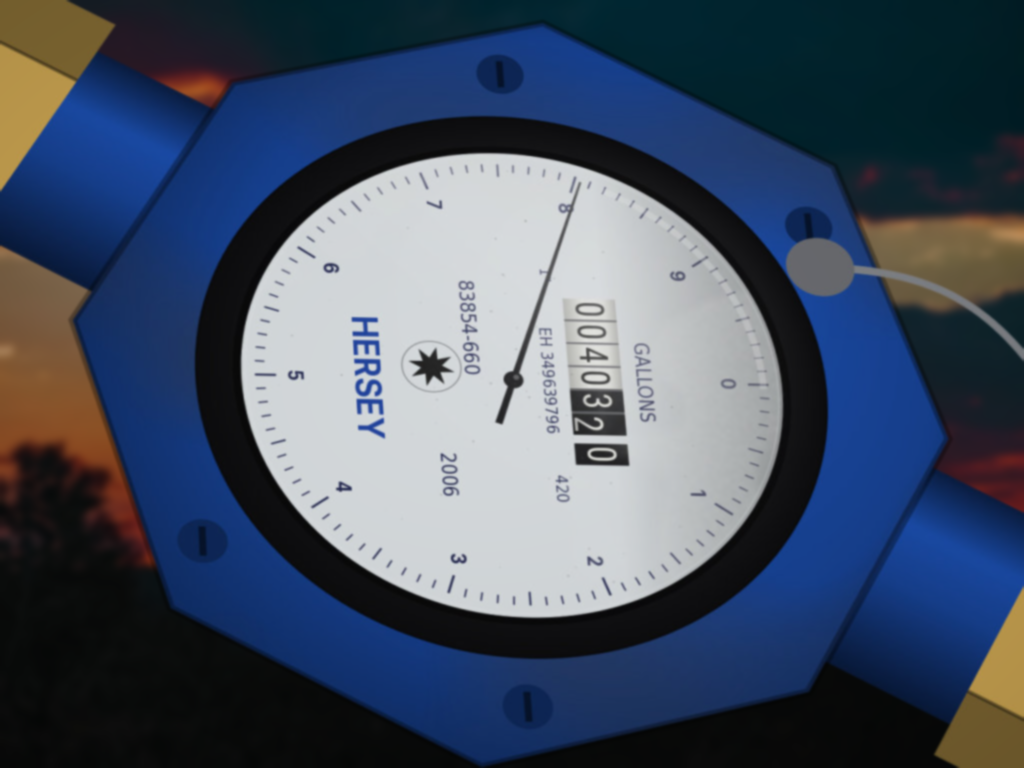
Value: {"value": 40318.0, "unit": "gal"}
